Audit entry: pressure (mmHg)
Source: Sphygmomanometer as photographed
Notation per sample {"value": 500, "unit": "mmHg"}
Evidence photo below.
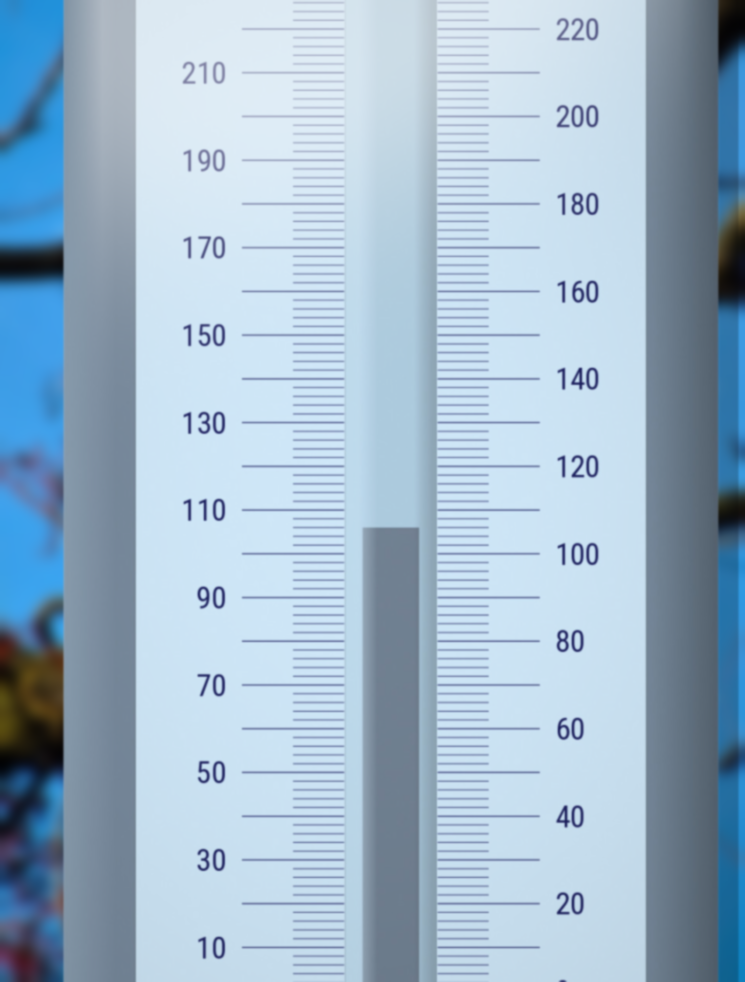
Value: {"value": 106, "unit": "mmHg"}
